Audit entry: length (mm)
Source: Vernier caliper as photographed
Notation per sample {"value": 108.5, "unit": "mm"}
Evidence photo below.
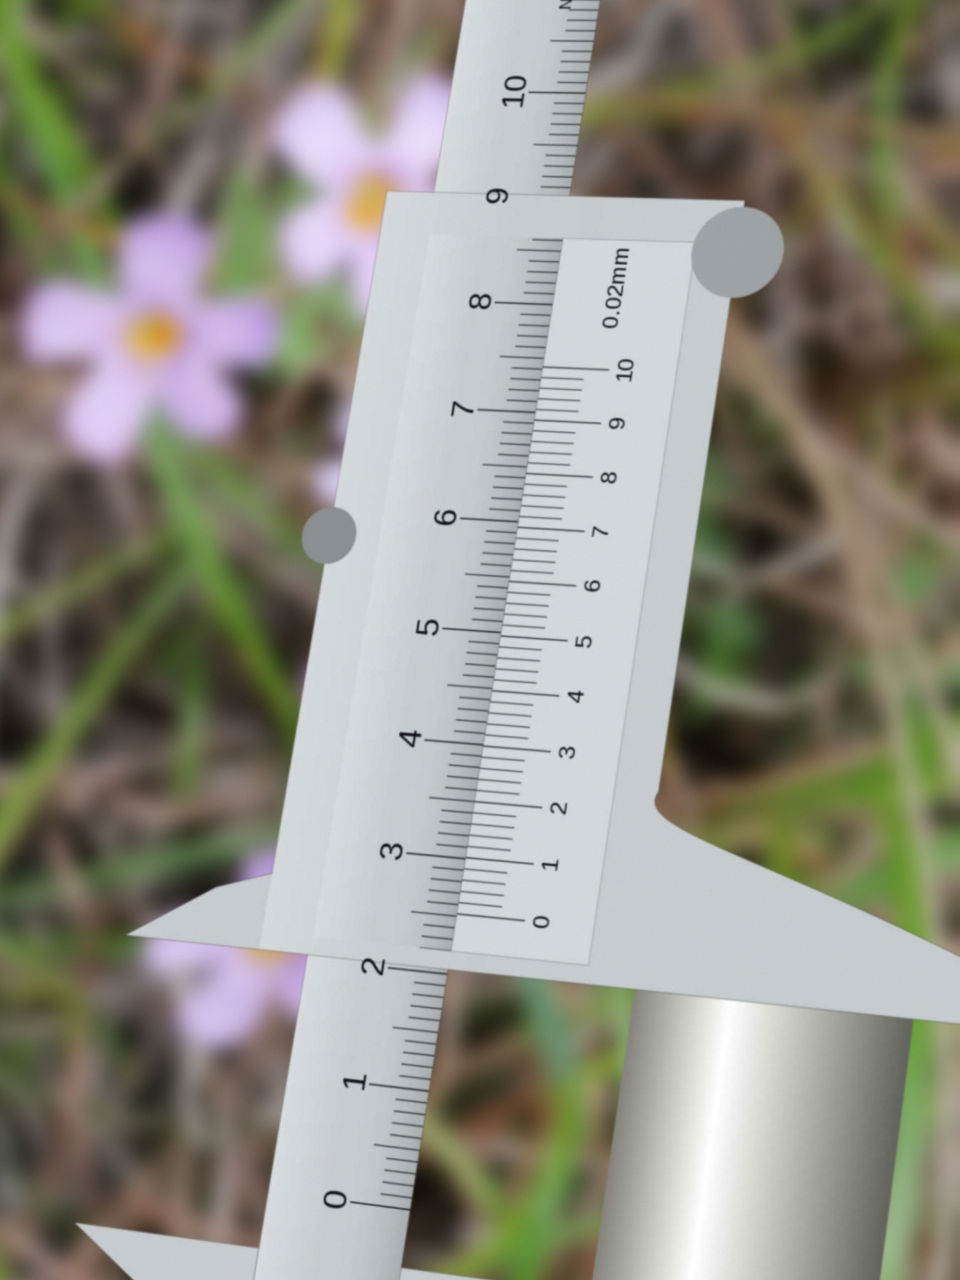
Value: {"value": 25.2, "unit": "mm"}
